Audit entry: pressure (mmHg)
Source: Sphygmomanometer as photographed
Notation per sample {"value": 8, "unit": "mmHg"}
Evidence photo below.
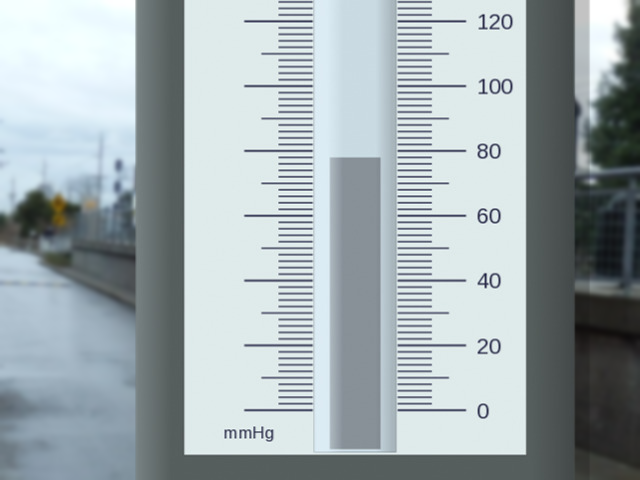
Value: {"value": 78, "unit": "mmHg"}
